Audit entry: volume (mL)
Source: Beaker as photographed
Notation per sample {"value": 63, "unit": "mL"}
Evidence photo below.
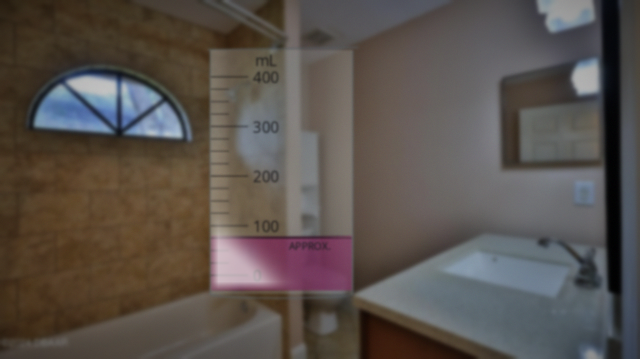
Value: {"value": 75, "unit": "mL"}
